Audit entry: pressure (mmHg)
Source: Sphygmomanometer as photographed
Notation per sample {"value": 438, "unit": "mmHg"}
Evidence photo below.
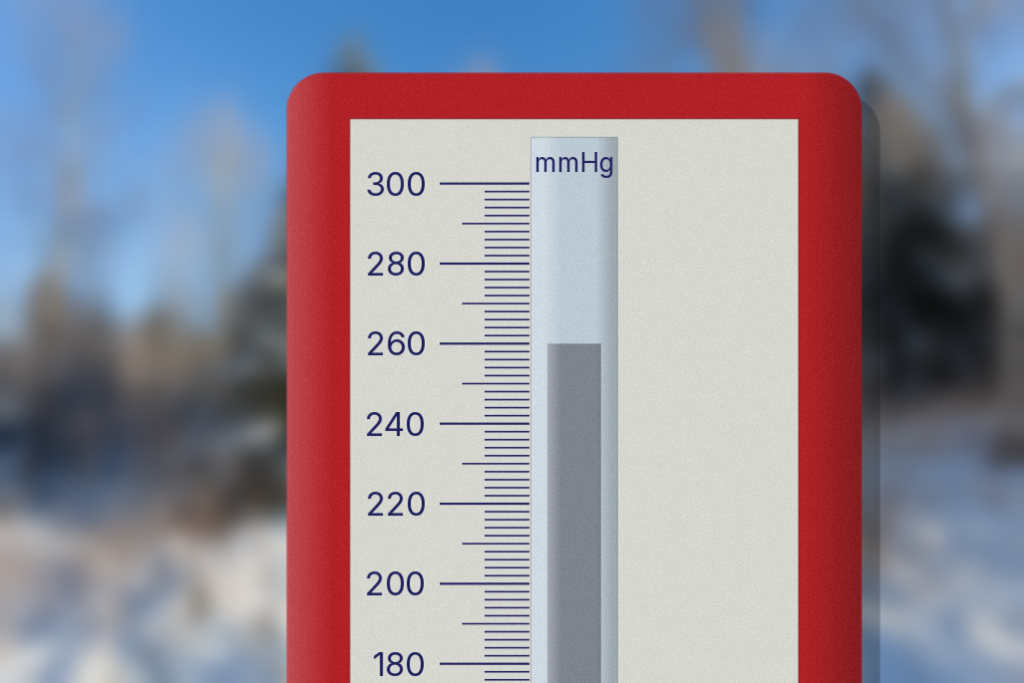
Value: {"value": 260, "unit": "mmHg"}
